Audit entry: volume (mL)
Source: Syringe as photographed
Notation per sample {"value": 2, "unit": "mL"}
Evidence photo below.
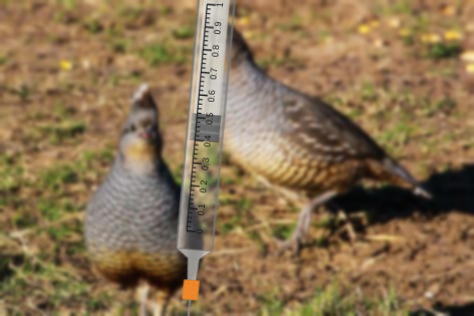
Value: {"value": 0.4, "unit": "mL"}
